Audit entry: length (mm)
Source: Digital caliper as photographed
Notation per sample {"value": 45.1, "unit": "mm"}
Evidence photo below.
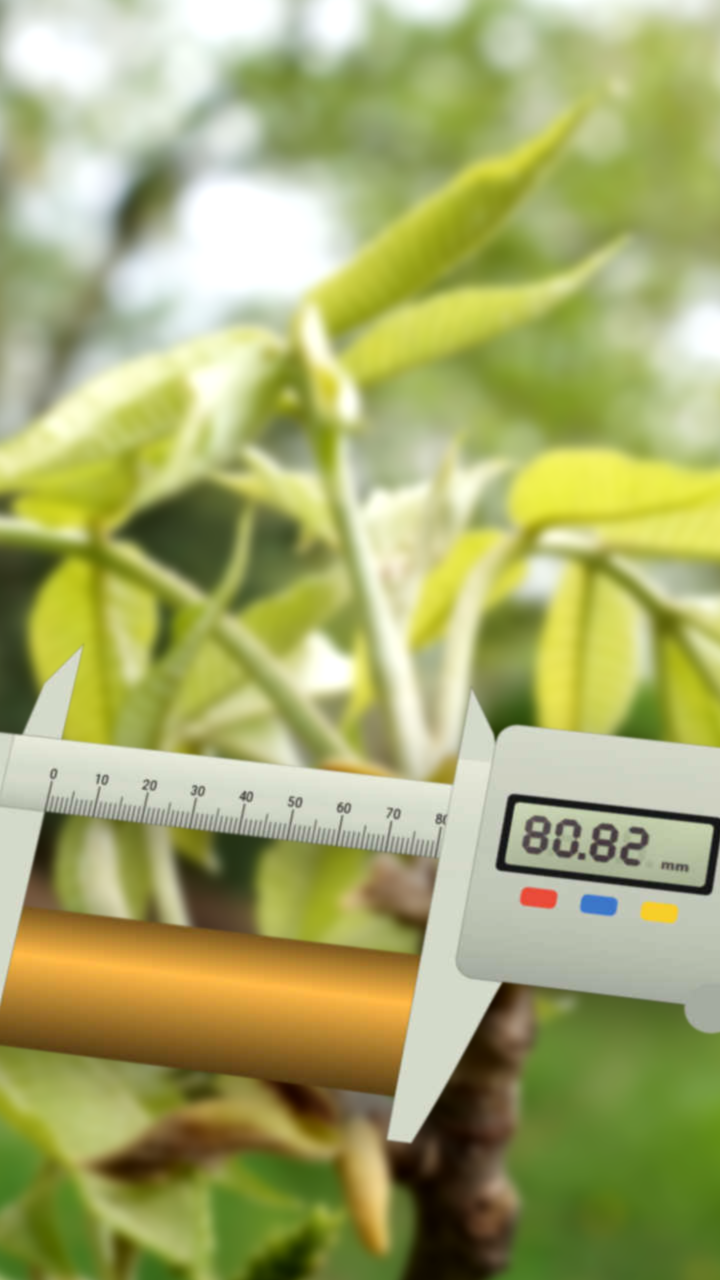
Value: {"value": 80.82, "unit": "mm"}
